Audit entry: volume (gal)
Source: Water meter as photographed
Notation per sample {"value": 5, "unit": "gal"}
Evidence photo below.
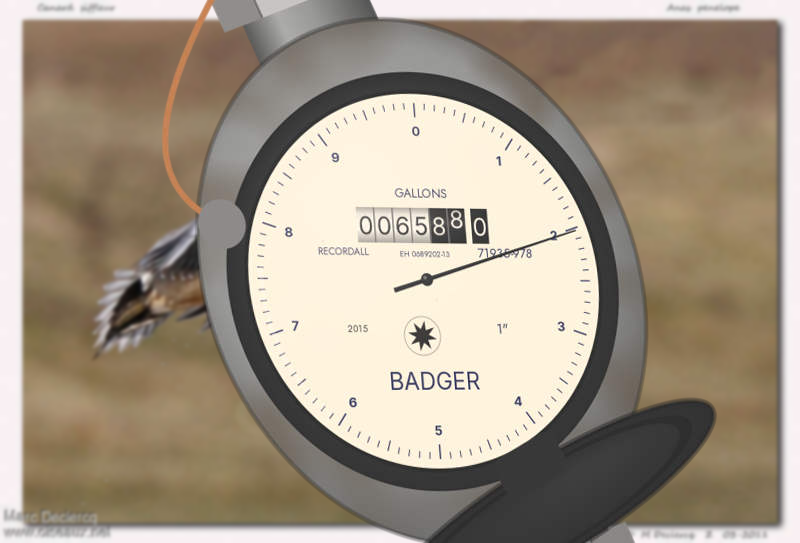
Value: {"value": 65882.0, "unit": "gal"}
